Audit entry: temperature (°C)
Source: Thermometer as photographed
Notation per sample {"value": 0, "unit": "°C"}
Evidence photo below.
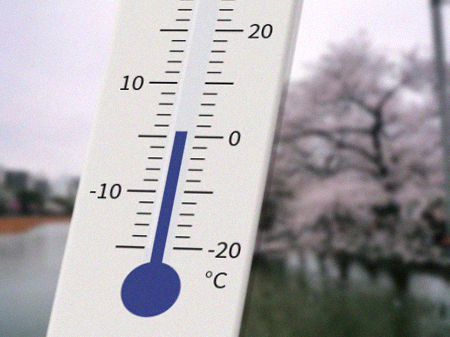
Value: {"value": 1, "unit": "°C"}
